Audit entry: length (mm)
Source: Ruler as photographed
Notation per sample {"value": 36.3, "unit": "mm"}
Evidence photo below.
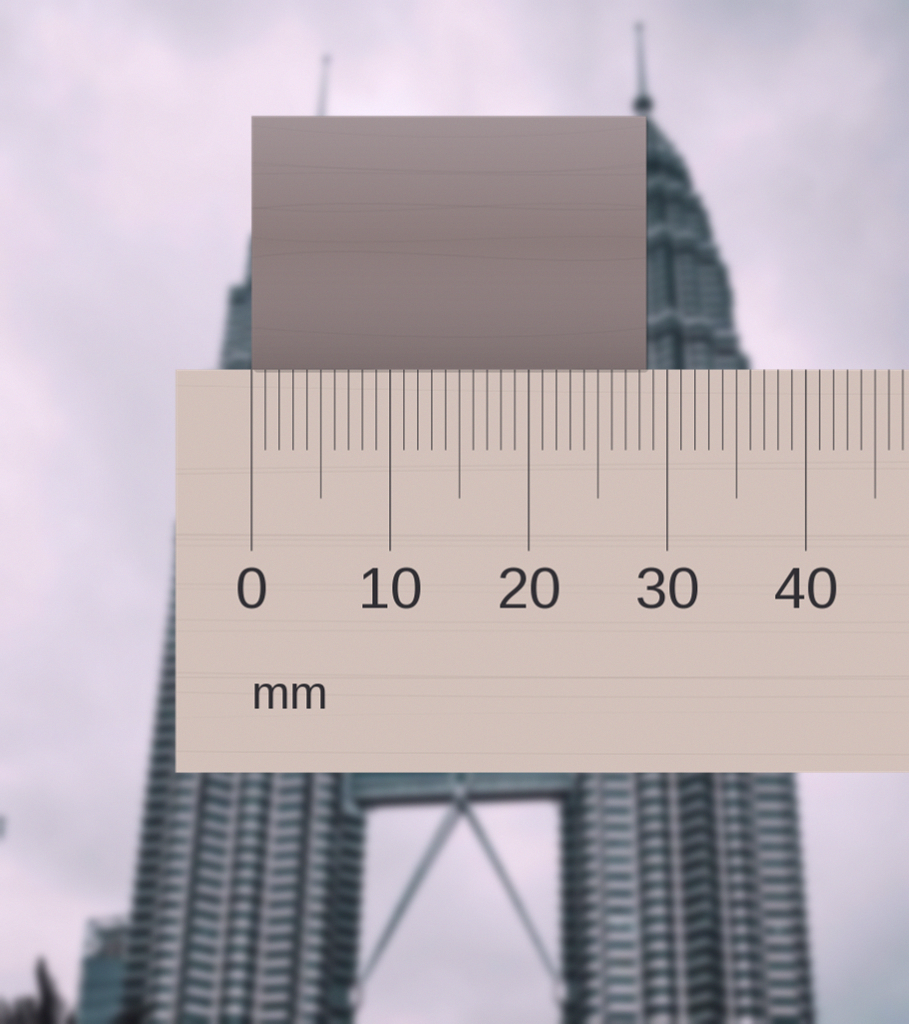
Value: {"value": 28.5, "unit": "mm"}
